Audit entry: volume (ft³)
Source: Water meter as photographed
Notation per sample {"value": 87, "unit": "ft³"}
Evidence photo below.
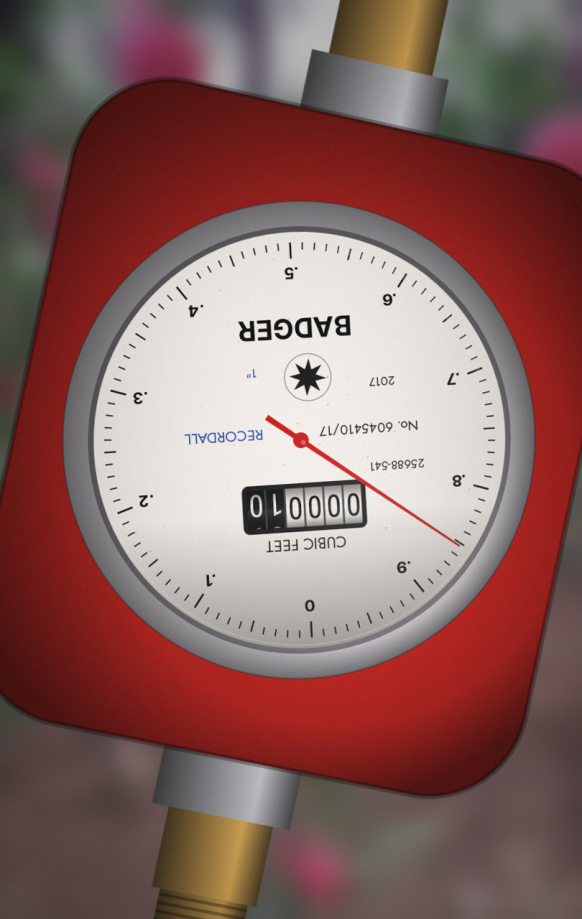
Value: {"value": 9.85, "unit": "ft³"}
